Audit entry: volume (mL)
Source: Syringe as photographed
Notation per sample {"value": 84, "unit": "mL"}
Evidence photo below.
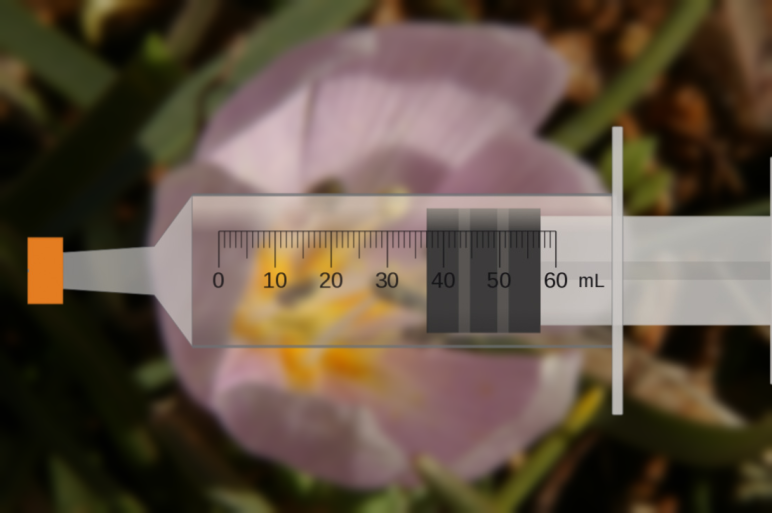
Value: {"value": 37, "unit": "mL"}
